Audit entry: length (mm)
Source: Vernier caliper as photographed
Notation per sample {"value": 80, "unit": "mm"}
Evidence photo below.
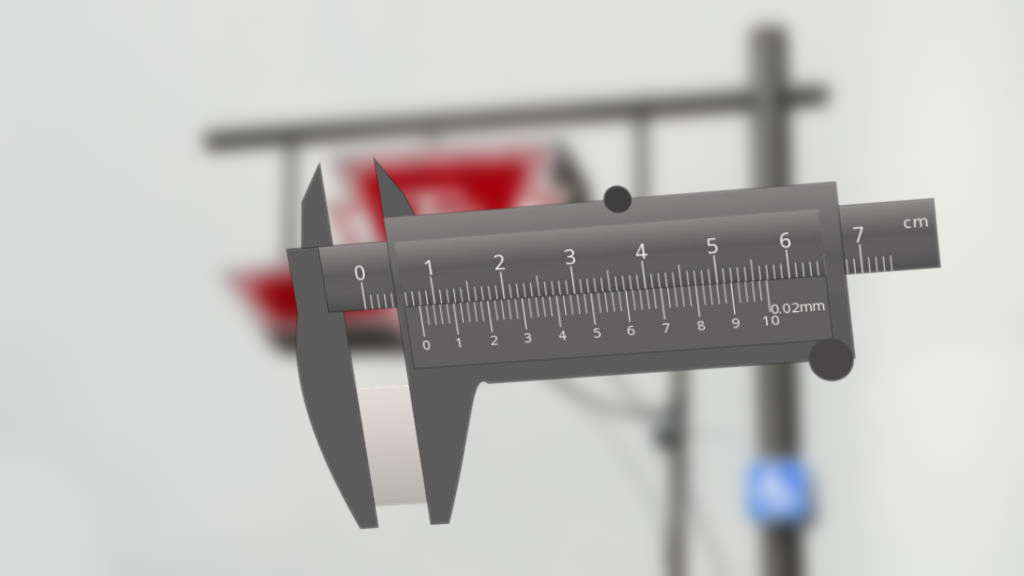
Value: {"value": 7.8, "unit": "mm"}
